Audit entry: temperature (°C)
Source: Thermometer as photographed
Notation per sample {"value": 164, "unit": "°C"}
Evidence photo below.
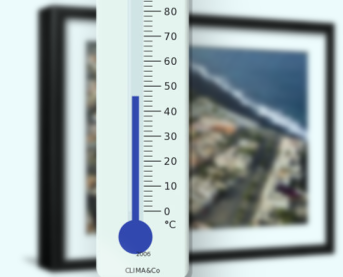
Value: {"value": 46, "unit": "°C"}
